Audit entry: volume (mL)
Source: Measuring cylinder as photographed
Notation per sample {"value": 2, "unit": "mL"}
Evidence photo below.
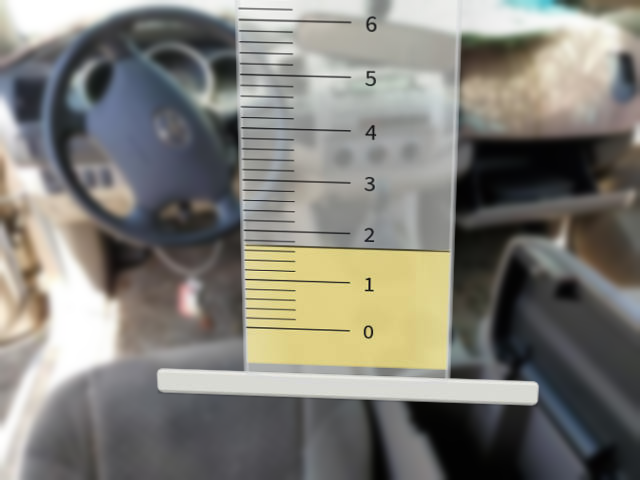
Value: {"value": 1.7, "unit": "mL"}
